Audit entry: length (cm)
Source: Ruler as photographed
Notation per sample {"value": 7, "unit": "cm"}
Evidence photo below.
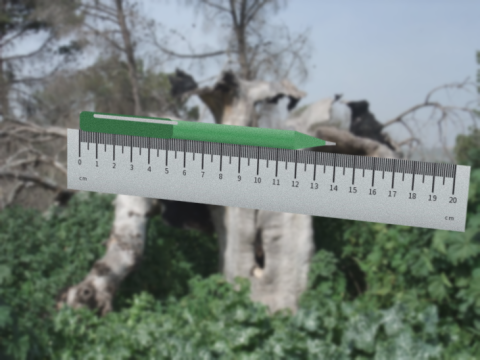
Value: {"value": 14, "unit": "cm"}
